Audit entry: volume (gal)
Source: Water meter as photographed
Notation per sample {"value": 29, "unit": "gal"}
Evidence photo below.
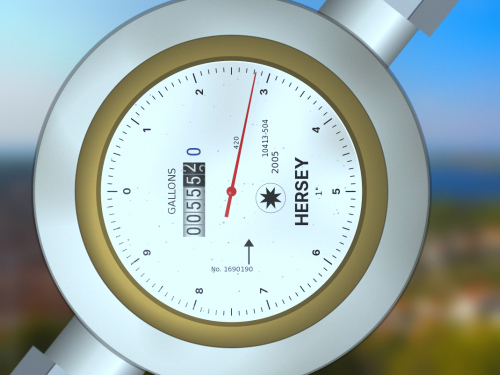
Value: {"value": 55522.8, "unit": "gal"}
